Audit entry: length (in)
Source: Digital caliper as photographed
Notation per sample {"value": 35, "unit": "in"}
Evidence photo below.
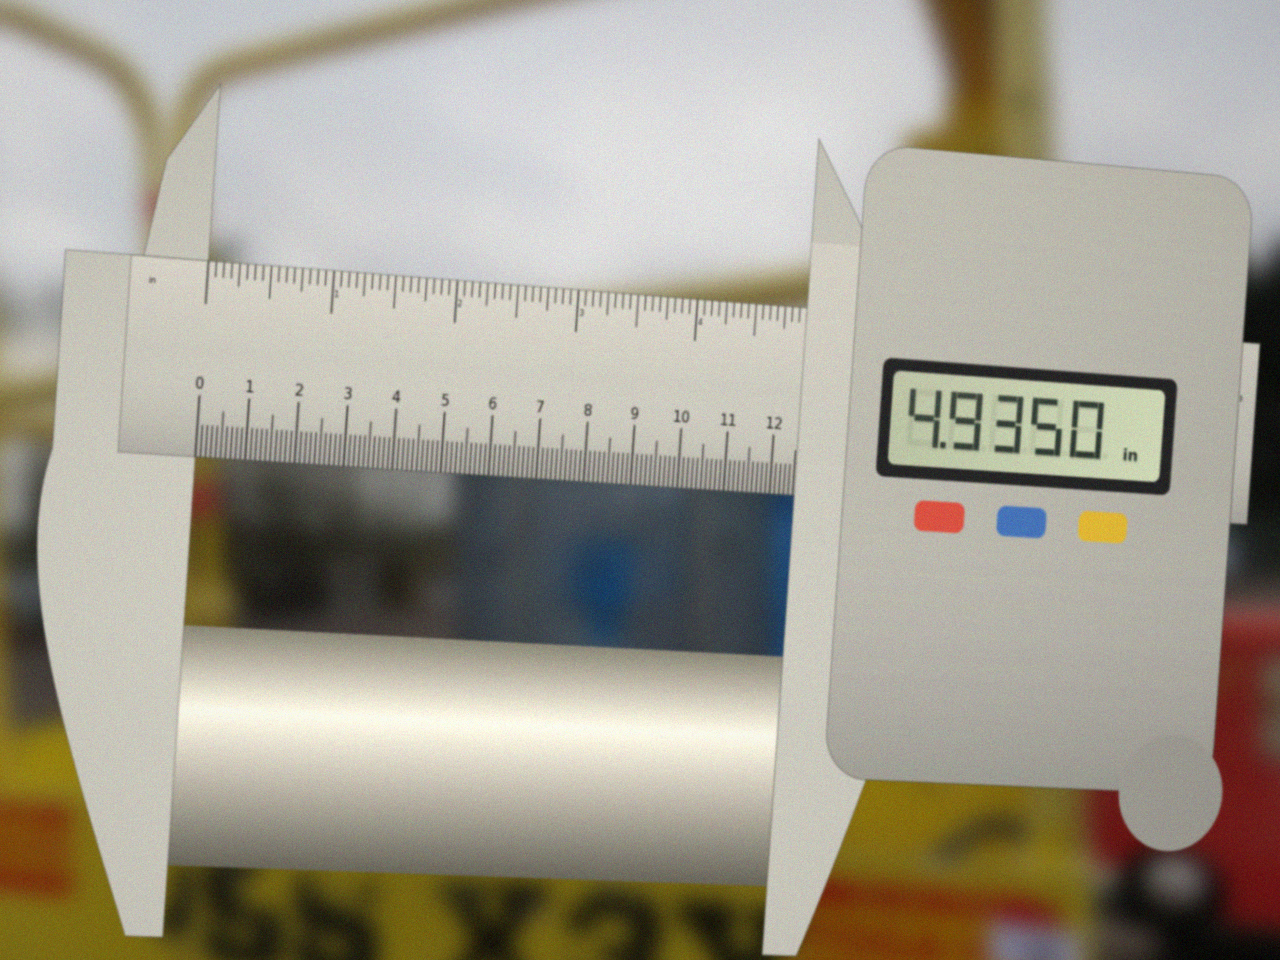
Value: {"value": 4.9350, "unit": "in"}
